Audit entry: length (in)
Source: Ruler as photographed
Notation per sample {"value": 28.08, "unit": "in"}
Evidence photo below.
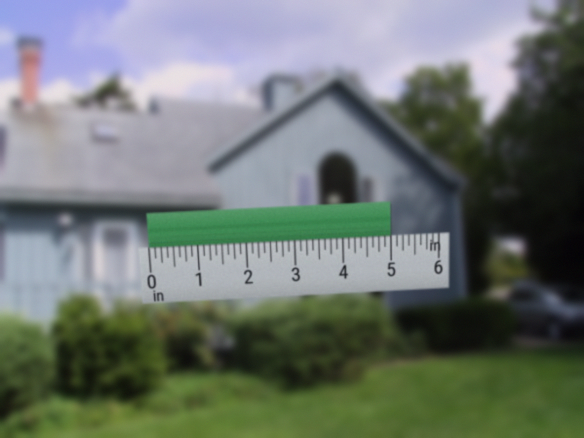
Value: {"value": 5, "unit": "in"}
